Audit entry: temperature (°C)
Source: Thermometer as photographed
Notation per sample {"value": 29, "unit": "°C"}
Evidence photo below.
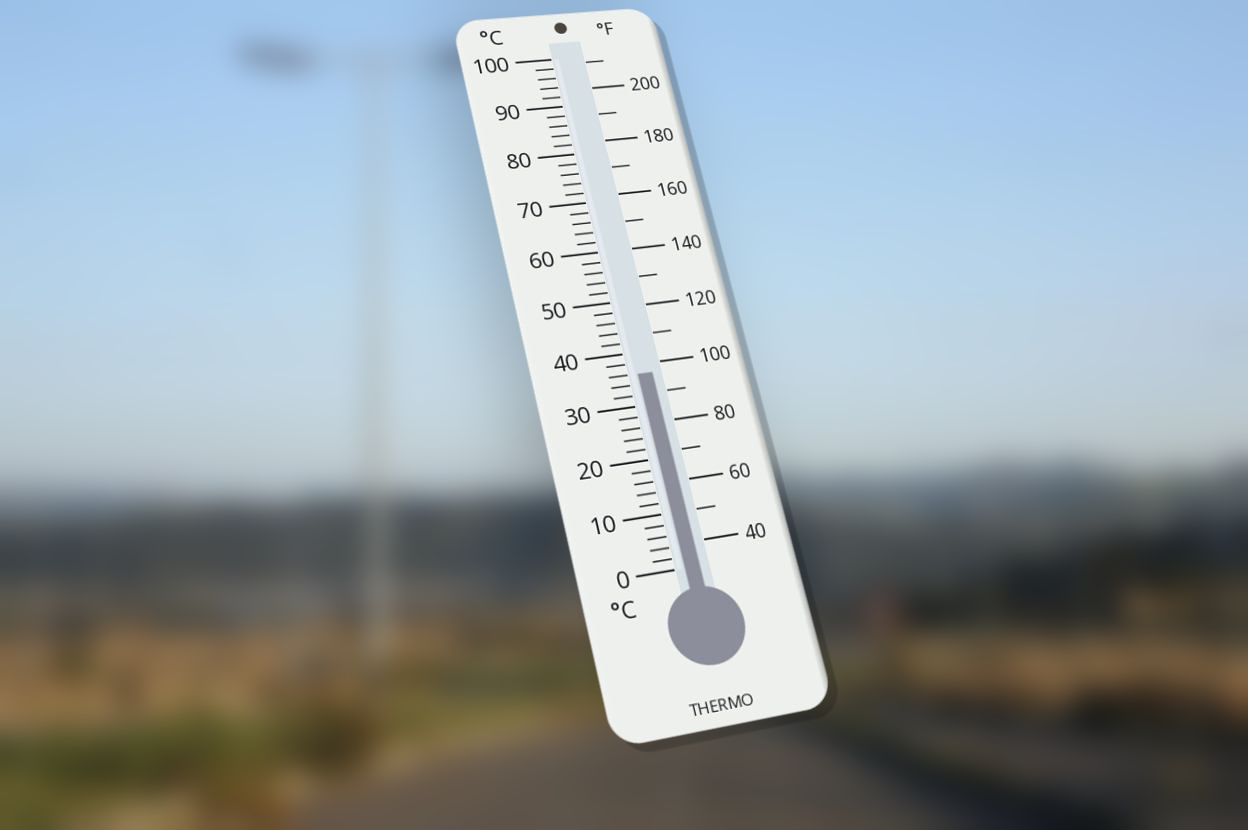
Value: {"value": 36, "unit": "°C"}
